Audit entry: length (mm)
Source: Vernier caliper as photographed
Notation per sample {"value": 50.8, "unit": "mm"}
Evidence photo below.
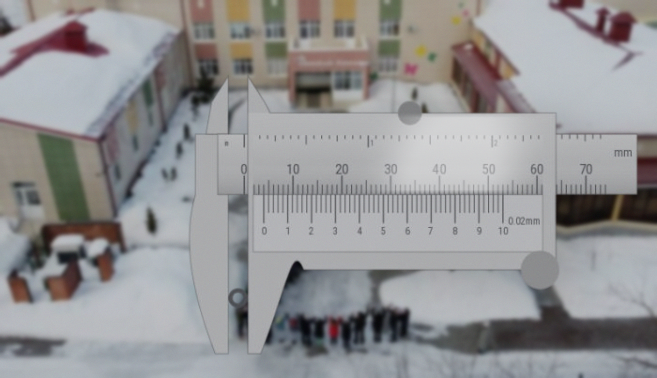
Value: {"value": 4.0, "unit": "mm"}
